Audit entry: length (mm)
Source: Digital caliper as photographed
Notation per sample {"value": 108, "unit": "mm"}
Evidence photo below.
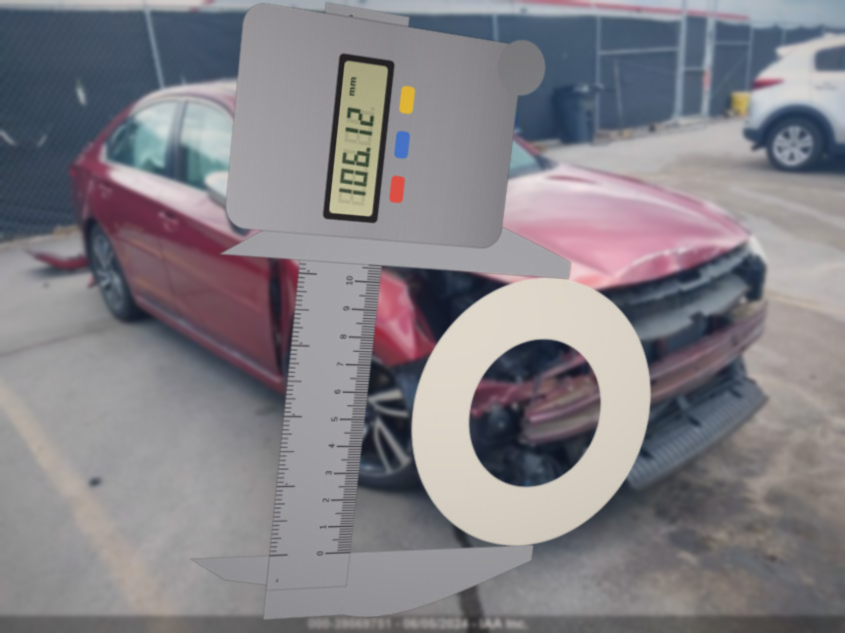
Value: {"value": 106.12, "unit": "mm"}
